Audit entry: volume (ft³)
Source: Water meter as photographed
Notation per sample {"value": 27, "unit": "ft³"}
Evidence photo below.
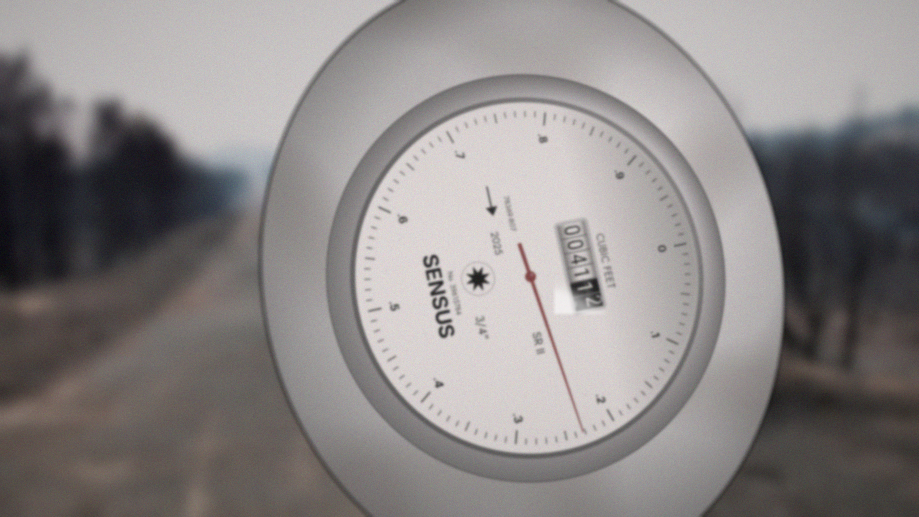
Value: {"value": 4112.23, "unit": "ft³"}
